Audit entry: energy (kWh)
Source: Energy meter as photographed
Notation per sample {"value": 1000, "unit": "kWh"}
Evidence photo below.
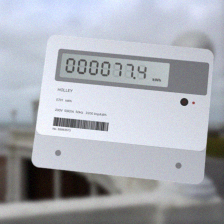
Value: {"value": 77.4, "unit": "kWh"}
